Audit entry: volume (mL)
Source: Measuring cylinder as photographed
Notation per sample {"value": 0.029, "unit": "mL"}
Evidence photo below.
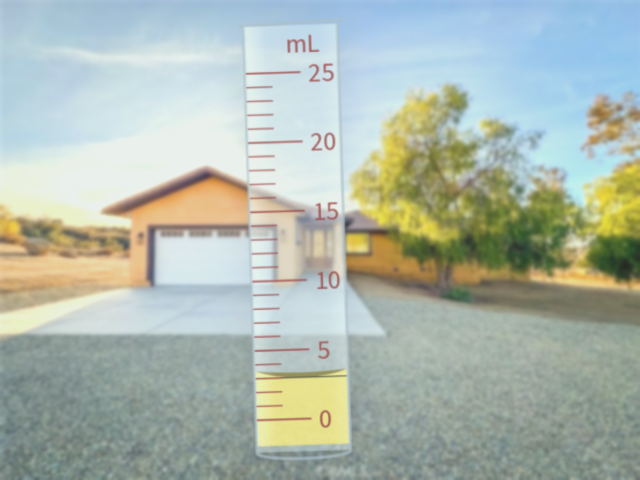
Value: {"value": 3, "unit": "mL"}
